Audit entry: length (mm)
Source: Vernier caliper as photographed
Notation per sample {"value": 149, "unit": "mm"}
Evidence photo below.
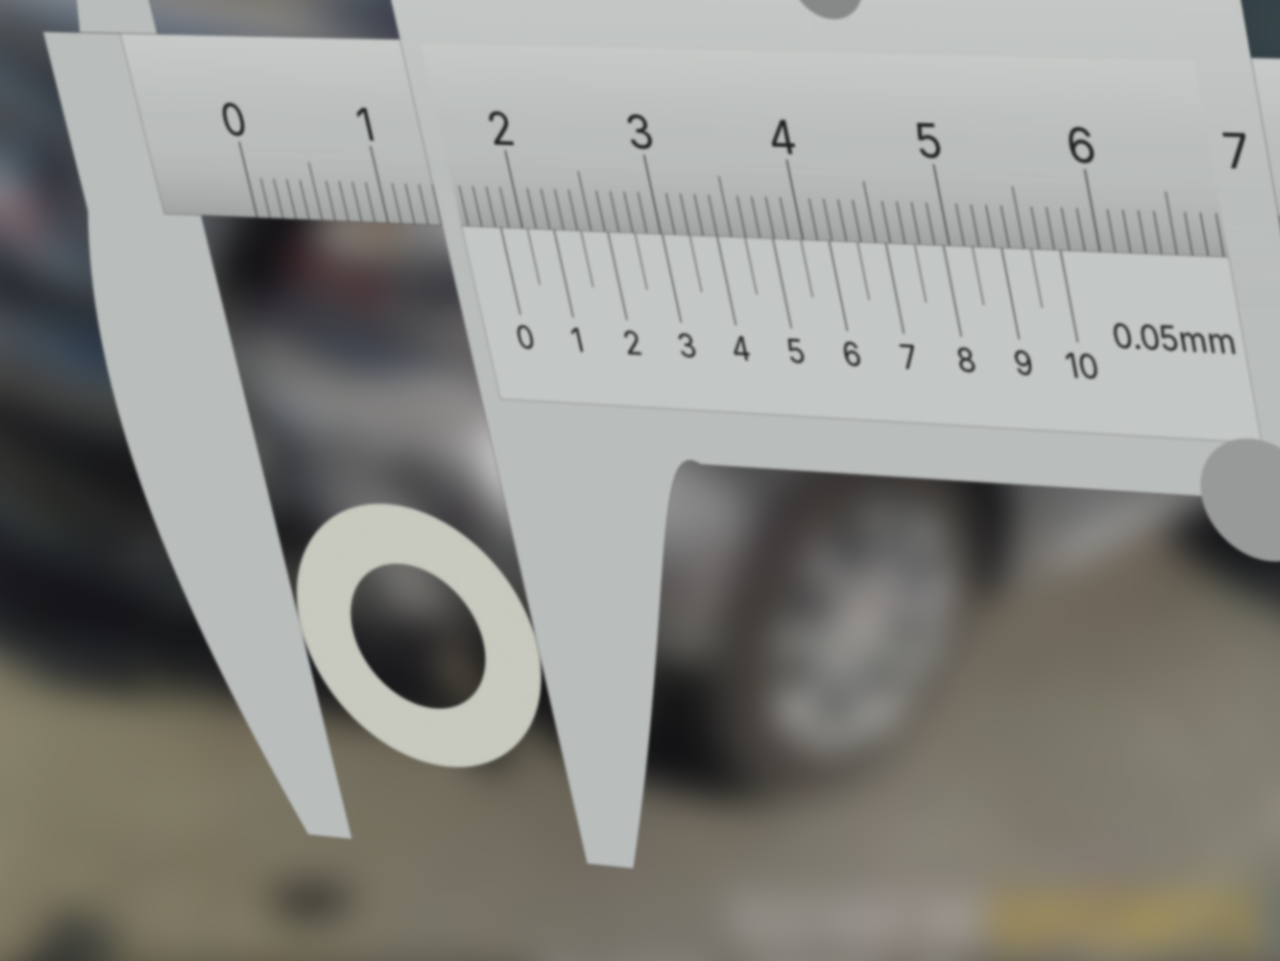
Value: {"value": 18.4, "unit": "mm"}
